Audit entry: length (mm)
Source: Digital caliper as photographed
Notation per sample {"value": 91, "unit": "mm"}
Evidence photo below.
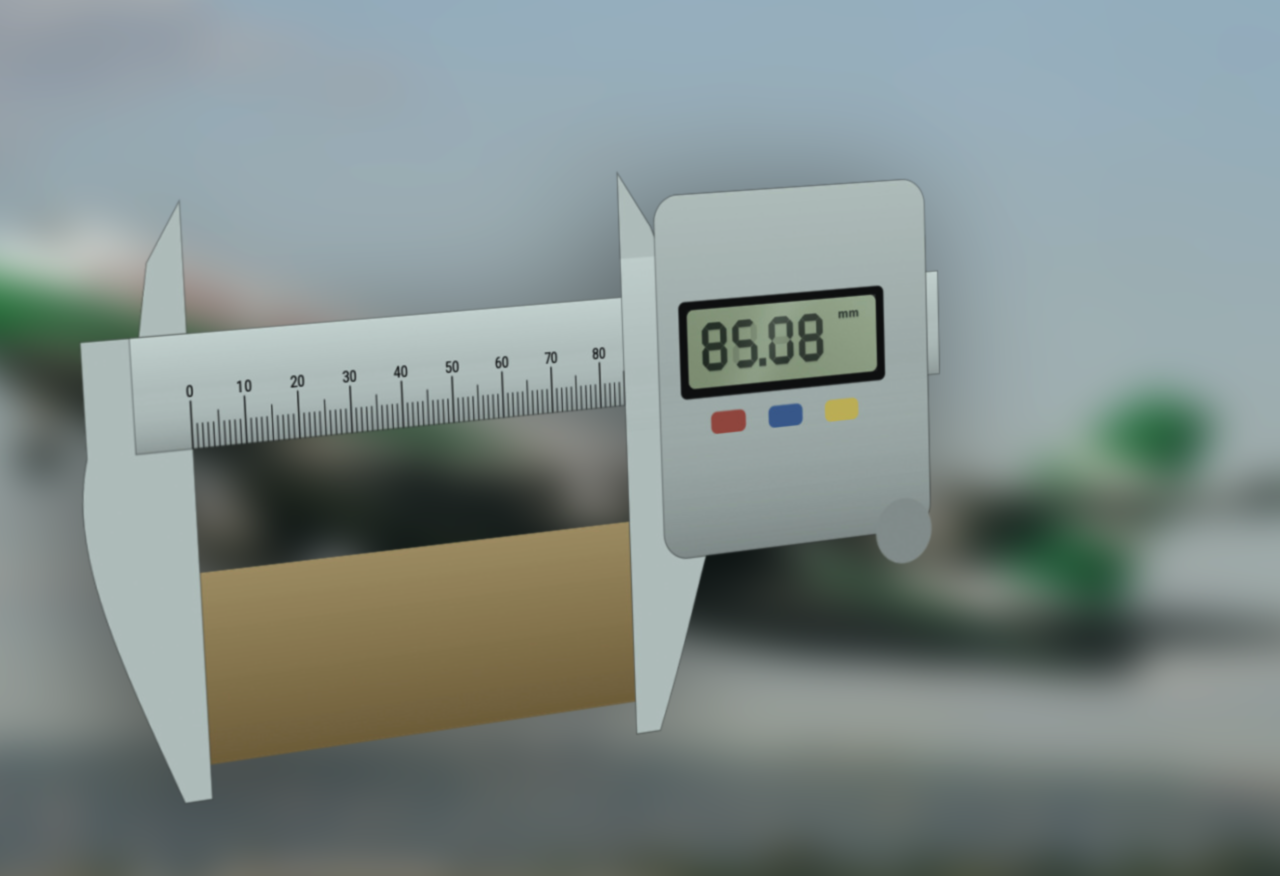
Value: {"value": 85.08, "unit": "mm"}
